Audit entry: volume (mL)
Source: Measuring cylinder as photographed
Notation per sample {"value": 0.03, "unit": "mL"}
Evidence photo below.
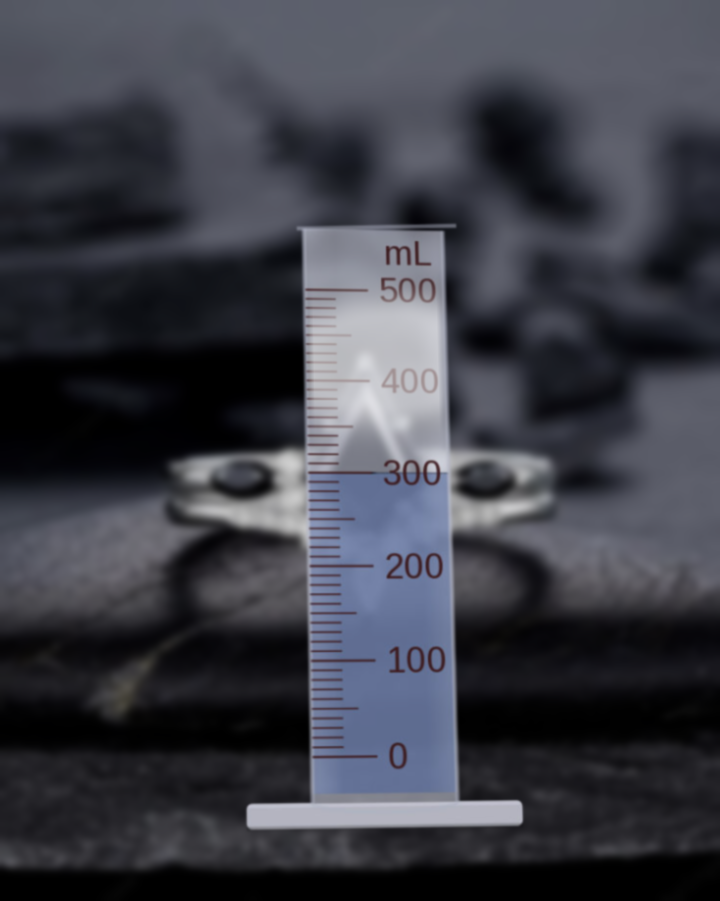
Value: {"value": 300, "unit": "mL"}
